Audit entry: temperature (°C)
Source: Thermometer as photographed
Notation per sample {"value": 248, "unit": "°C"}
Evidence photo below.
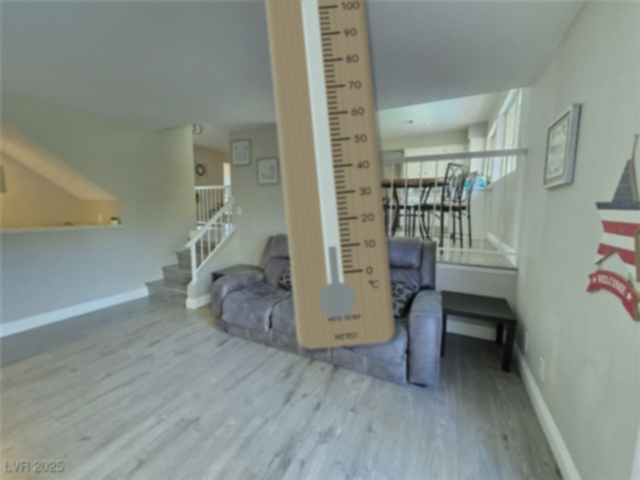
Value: {"value": 10, "unit": "°C"}
